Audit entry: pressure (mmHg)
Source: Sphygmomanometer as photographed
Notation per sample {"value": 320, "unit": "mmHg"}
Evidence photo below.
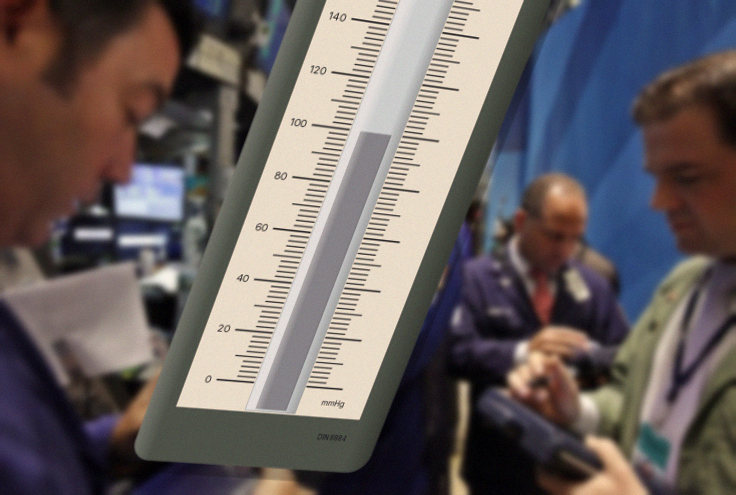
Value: {"value": 100, "unit": "mmHg"}
